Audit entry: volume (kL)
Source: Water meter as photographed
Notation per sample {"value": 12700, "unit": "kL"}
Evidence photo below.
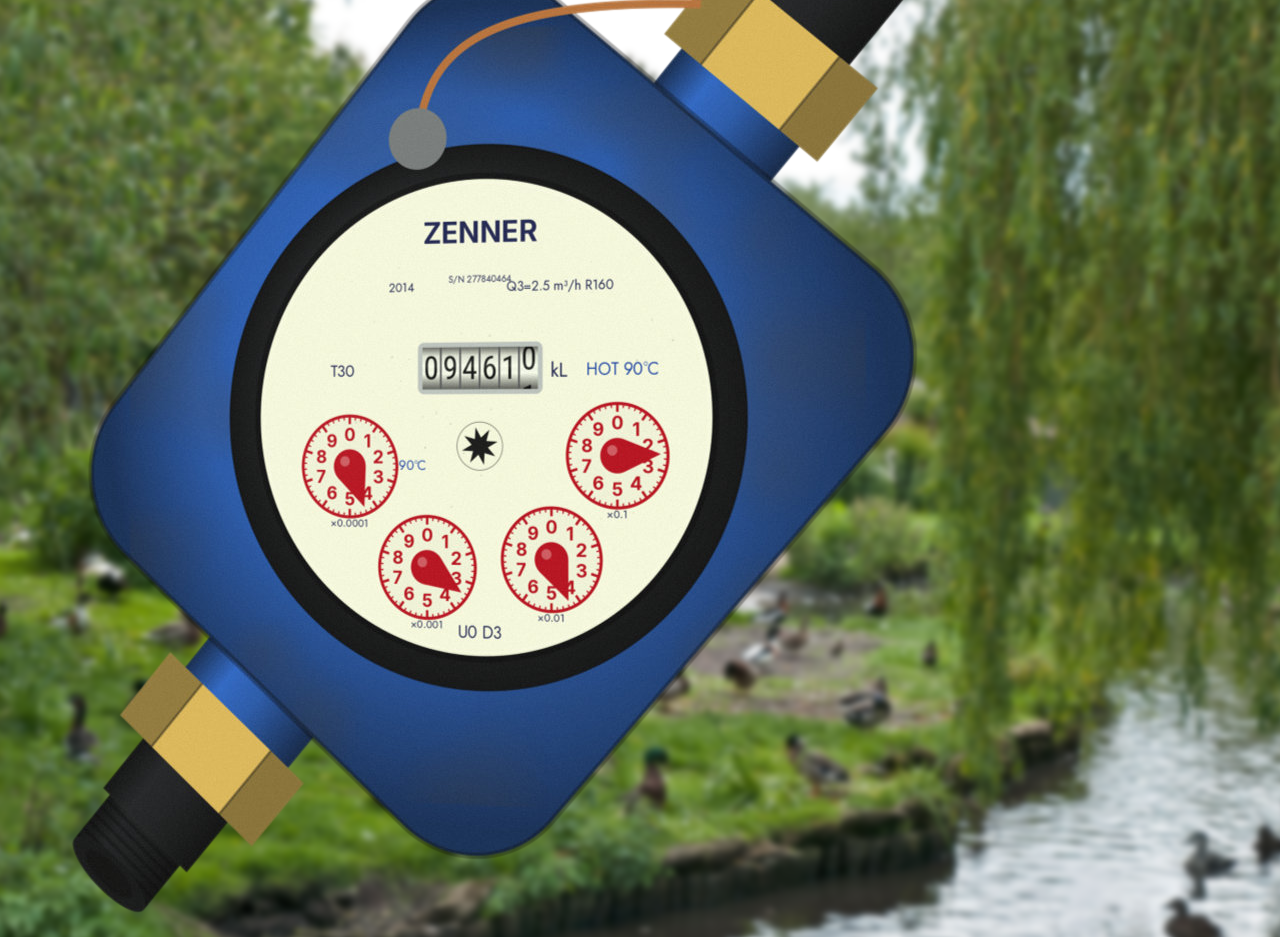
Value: {"value": 94610.2434, "unit": "kL"}
